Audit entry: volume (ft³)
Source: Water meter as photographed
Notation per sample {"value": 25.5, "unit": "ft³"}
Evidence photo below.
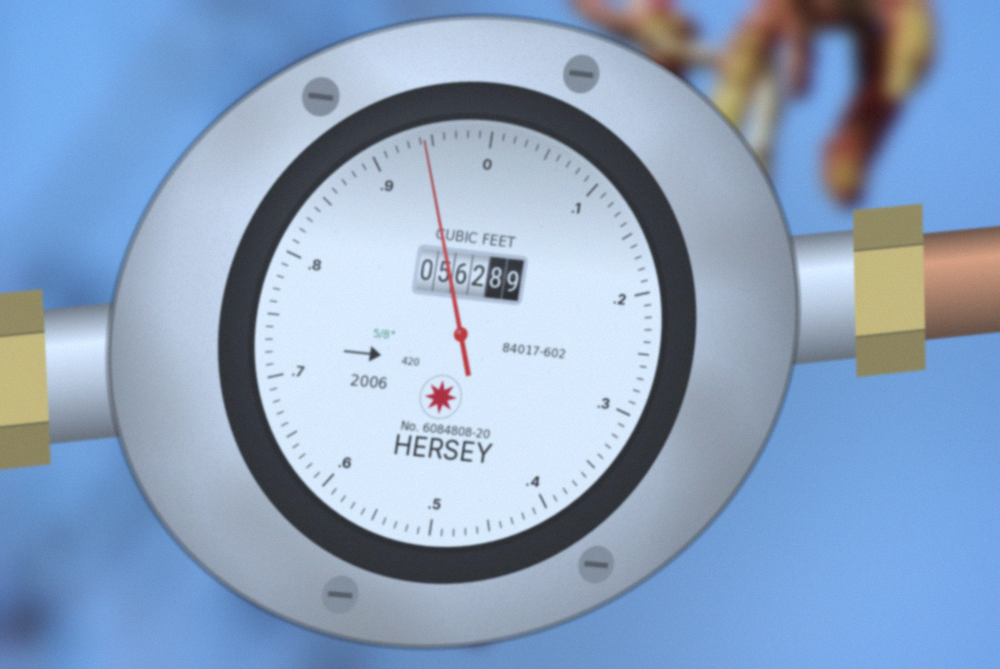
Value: {"value": 56288.94, "unit": "ft³"}
